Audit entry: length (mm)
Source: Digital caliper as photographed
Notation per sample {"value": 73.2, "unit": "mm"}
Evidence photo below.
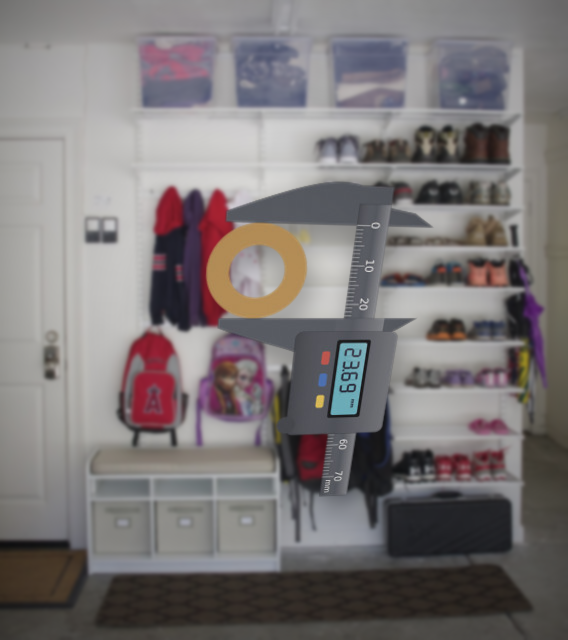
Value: {"value": 23.69, "unit": "mm"}
